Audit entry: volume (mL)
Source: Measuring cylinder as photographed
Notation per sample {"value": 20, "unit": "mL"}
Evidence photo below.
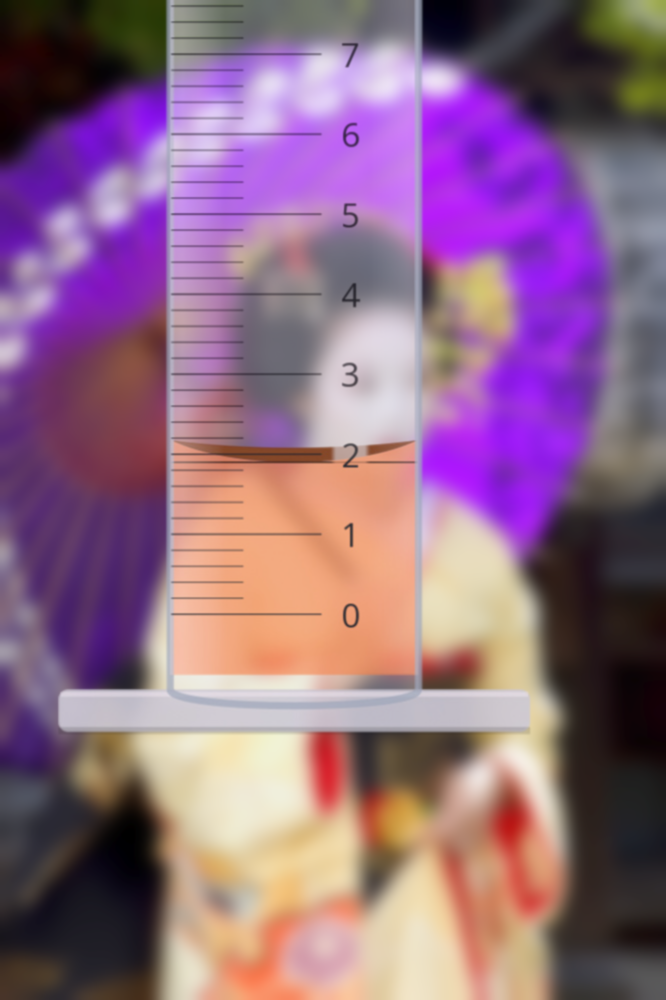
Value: {"value": 1.9, "unit": "mL"}
